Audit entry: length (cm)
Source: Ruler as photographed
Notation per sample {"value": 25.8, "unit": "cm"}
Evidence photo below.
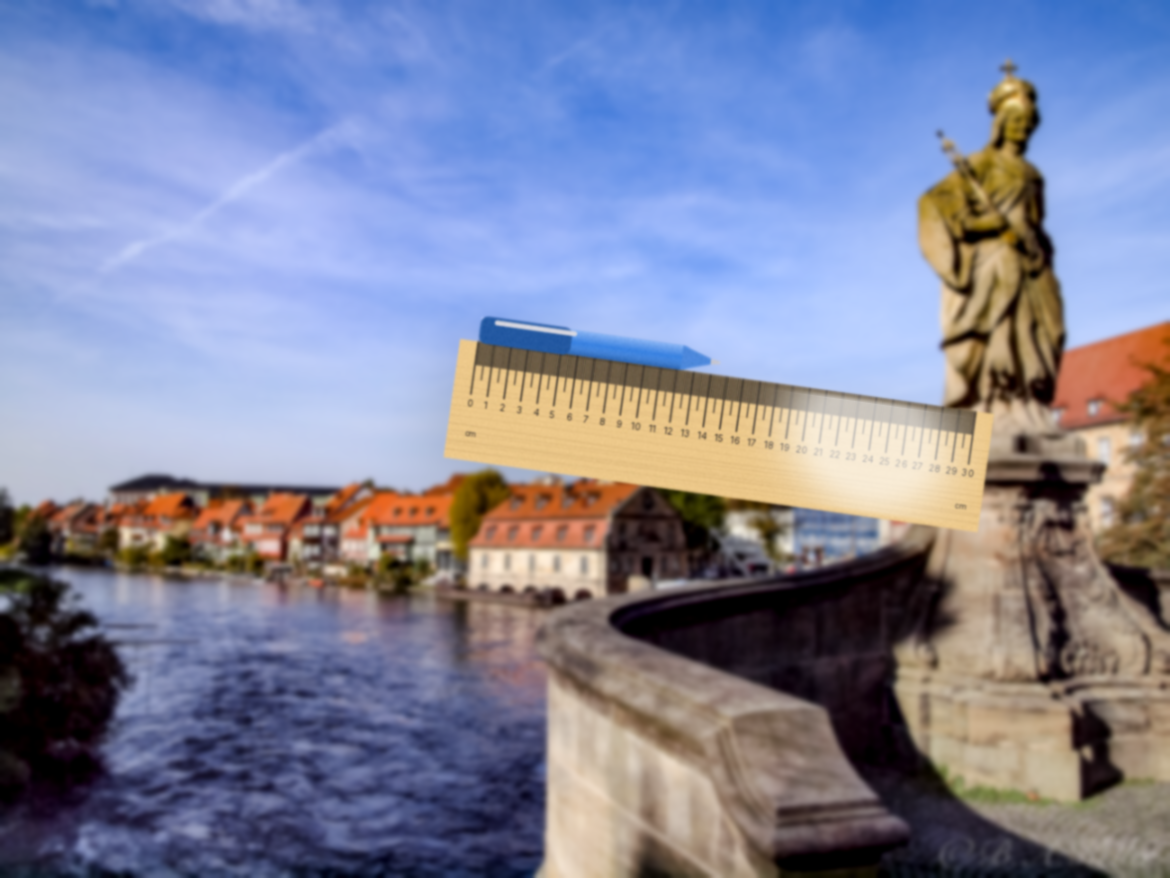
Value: {"value": 14.5, "unit": "cm"}
